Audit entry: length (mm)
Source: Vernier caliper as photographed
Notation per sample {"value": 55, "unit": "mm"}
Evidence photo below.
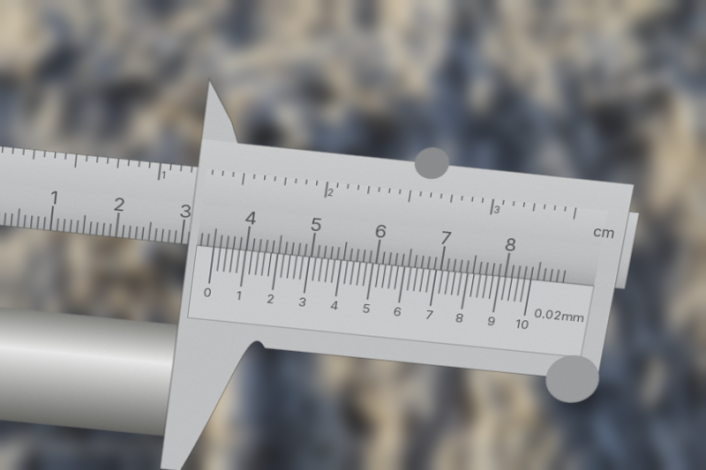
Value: {"value": 35.0, "unit": "mm"}
